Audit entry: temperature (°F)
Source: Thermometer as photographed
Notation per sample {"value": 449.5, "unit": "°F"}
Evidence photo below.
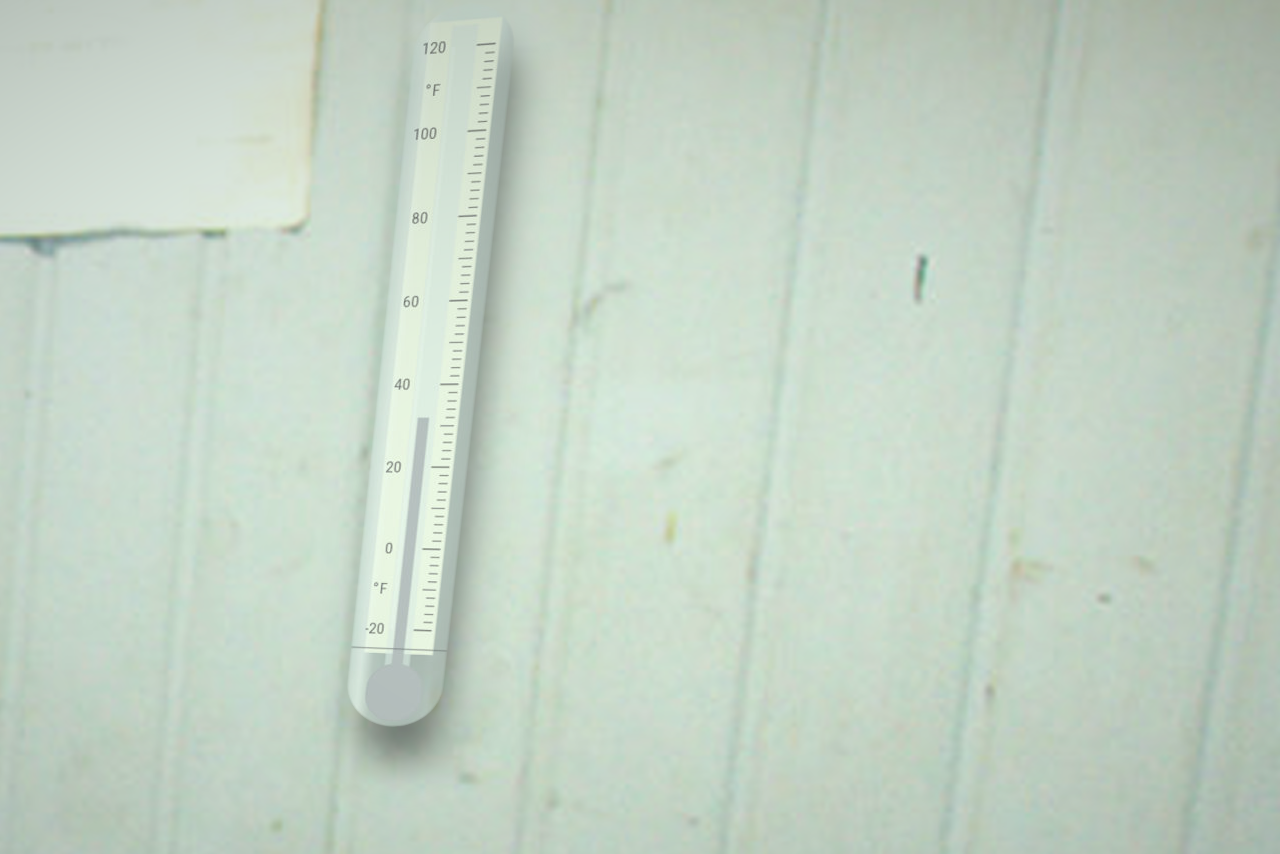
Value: {"value": 32, "unit": "°F"}
